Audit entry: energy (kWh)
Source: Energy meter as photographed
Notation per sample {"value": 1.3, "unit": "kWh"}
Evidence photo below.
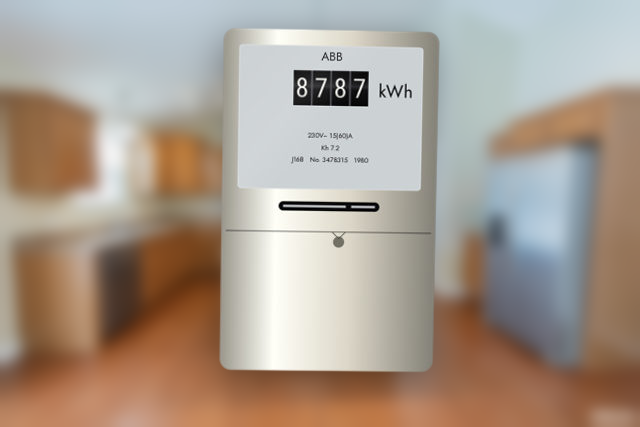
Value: {"value": 8787, "unit": "kWh"}
